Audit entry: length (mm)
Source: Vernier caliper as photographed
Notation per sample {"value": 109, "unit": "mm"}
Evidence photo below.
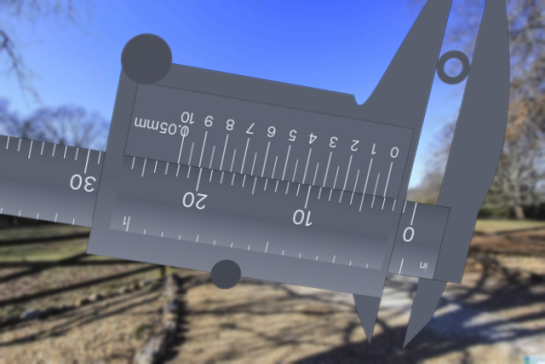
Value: {"value": 3.1, "unit": "mm"}
